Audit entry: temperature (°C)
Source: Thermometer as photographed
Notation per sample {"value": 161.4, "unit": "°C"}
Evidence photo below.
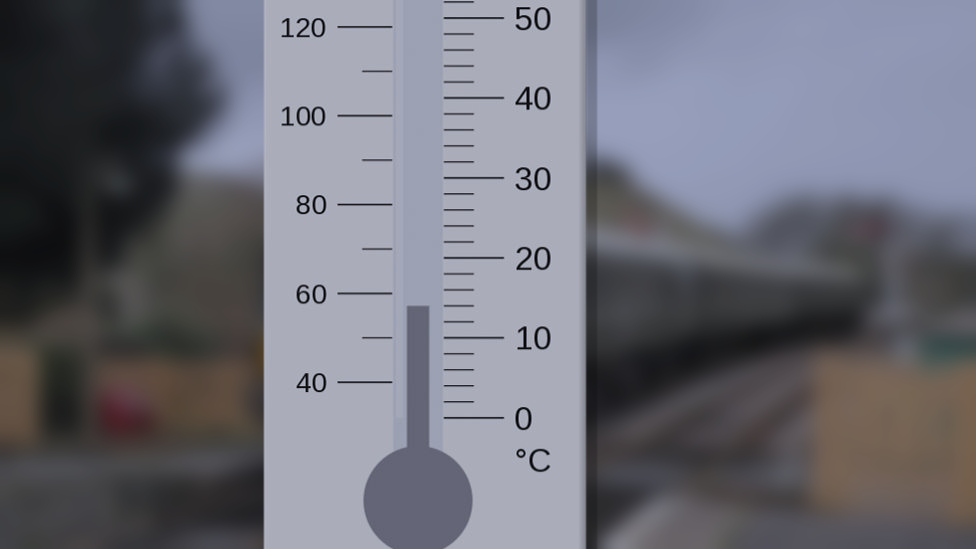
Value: {"value": 14, "unit": "°C"}
